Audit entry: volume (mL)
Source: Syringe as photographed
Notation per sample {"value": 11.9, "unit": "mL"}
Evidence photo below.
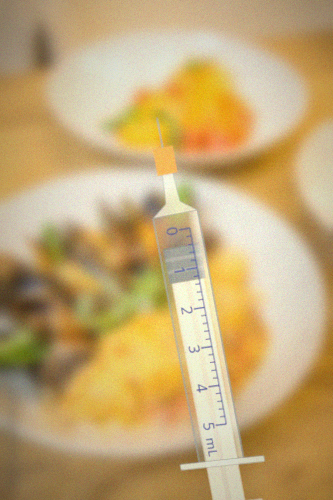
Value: {"value": 0.4, "unit": "mL"}
